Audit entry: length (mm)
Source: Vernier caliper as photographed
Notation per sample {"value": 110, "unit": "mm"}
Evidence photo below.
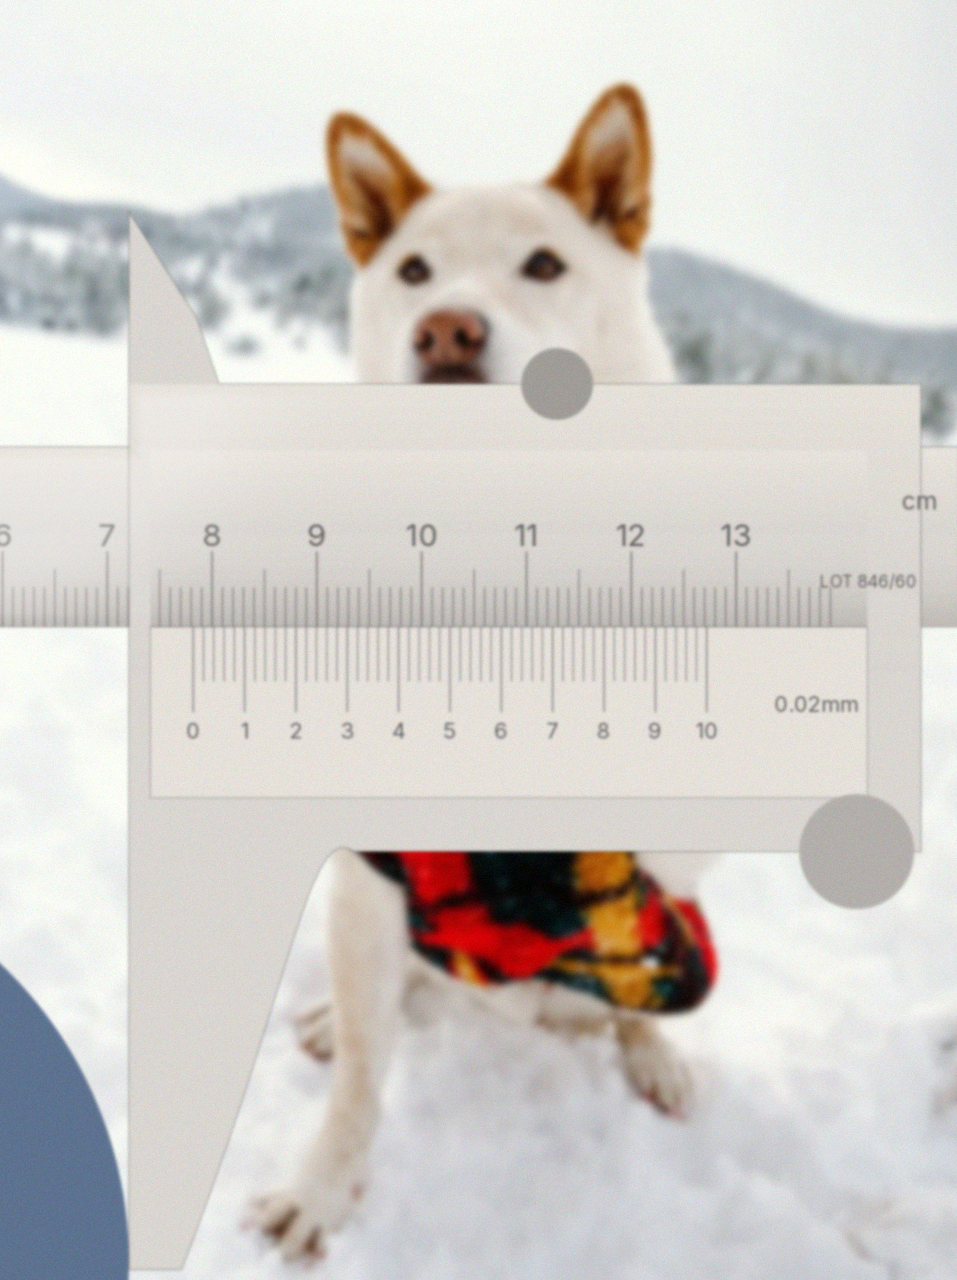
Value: {"value": 78.2, "unit": "mm"}
